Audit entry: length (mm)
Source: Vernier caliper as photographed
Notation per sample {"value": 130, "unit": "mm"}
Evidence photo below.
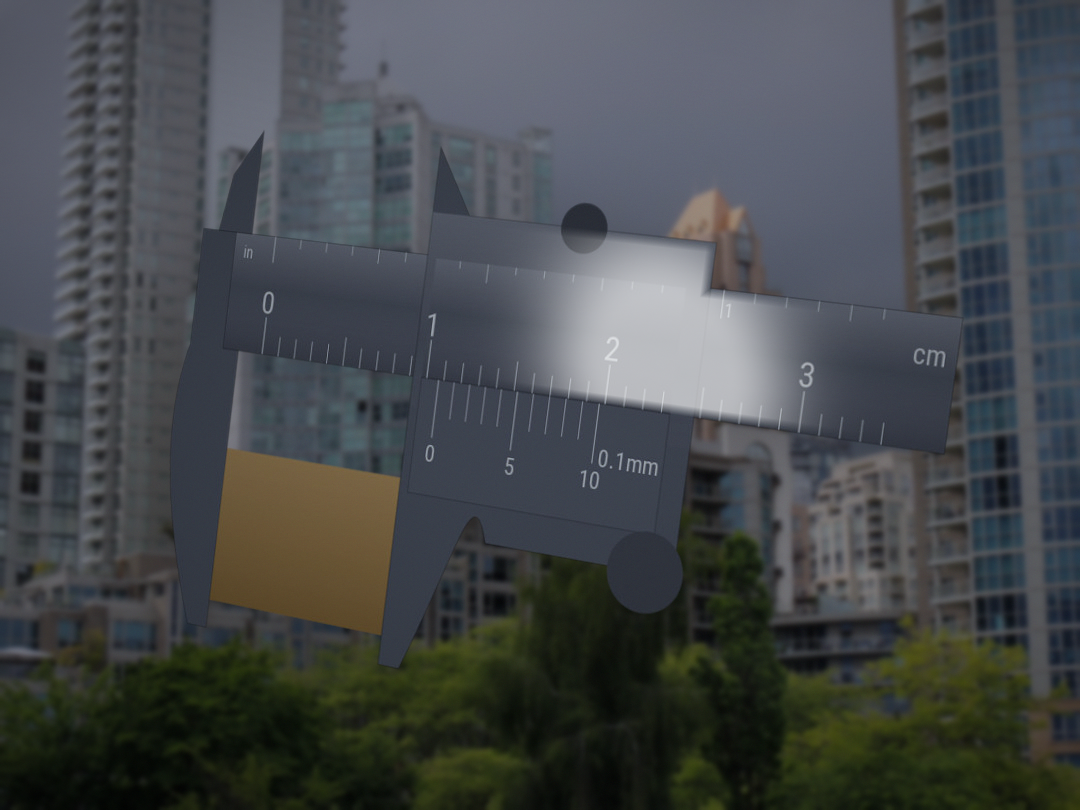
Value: {"value": 10.7, "unit": "mm"}
